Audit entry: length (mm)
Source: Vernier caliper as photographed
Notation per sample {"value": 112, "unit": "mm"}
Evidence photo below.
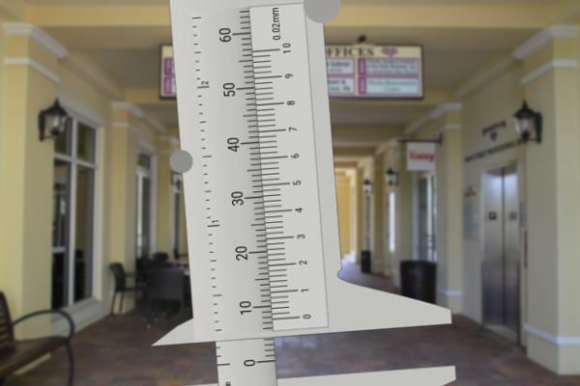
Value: {"value": 7.6, "unit": "mm"}
